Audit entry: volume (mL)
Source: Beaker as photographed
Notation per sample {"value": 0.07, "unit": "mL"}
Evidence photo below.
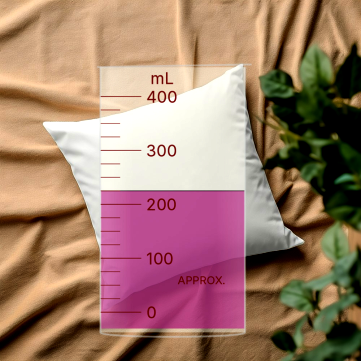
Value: {"value": 225, "unit": "mL"}
